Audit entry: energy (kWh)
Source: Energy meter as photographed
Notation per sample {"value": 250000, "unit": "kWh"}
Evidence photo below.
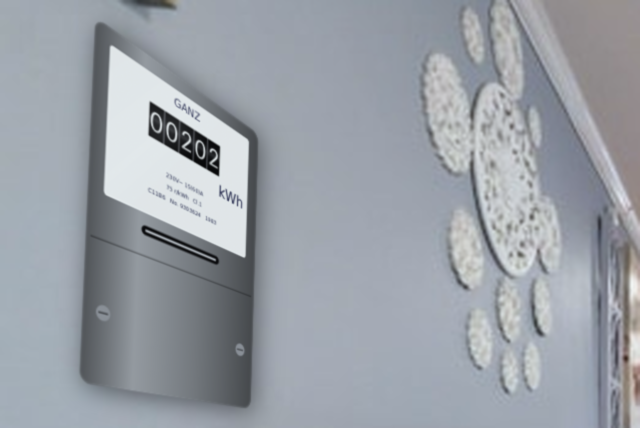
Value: {"value": 202, "unit": "kWh"}
